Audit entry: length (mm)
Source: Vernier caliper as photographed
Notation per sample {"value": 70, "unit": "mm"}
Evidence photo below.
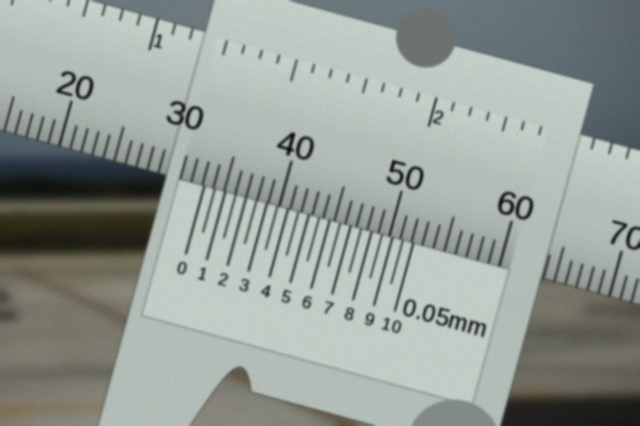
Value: {"value": 33.2, "unit": "mm"}
